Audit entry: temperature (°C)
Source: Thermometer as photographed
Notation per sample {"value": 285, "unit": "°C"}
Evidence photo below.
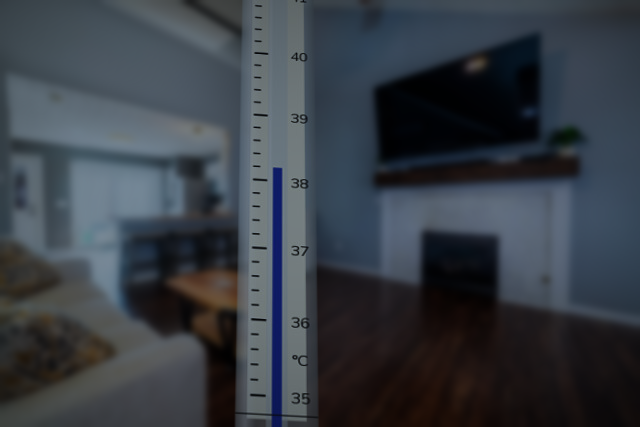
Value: {"value": 38.2, "unit": "°C"}
